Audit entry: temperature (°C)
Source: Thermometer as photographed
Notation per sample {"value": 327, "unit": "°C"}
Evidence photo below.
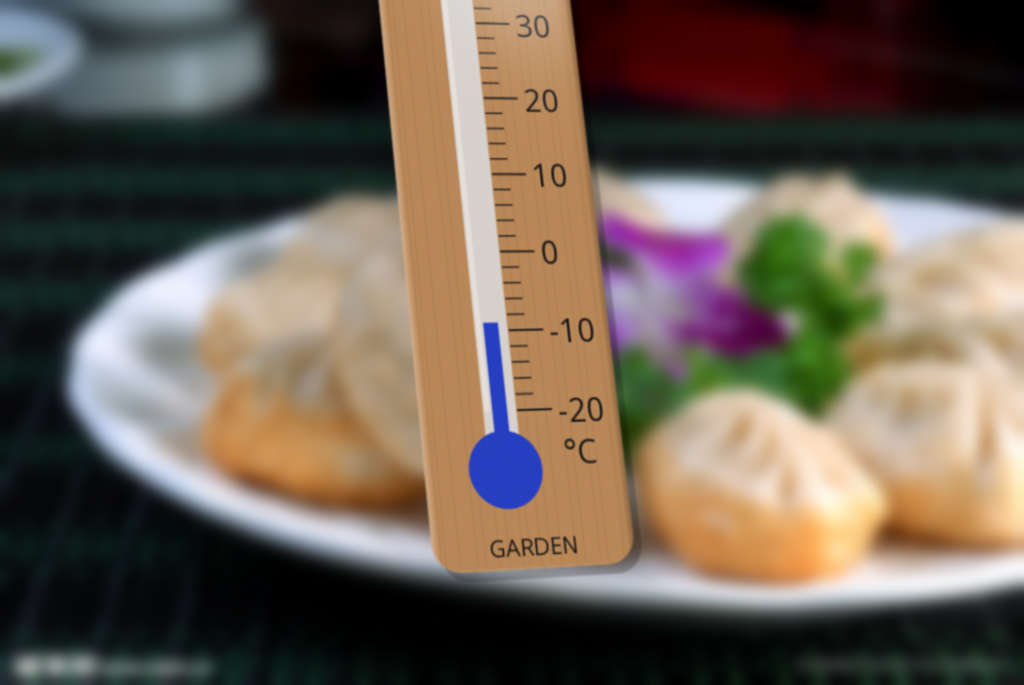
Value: {"value": -9, "unit": "°C"}
